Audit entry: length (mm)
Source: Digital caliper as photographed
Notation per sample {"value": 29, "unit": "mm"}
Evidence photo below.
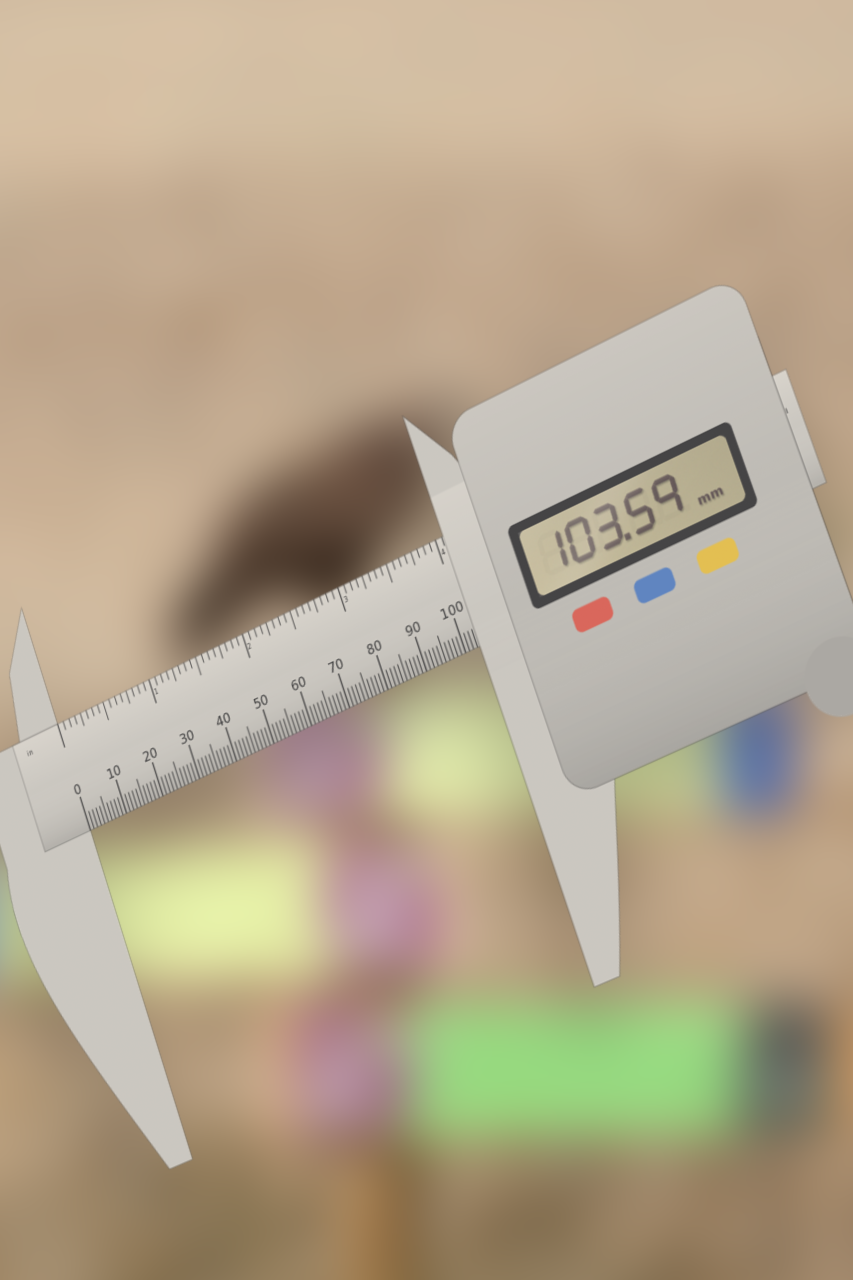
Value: {"value": 103.59, "unit": "mm"}
